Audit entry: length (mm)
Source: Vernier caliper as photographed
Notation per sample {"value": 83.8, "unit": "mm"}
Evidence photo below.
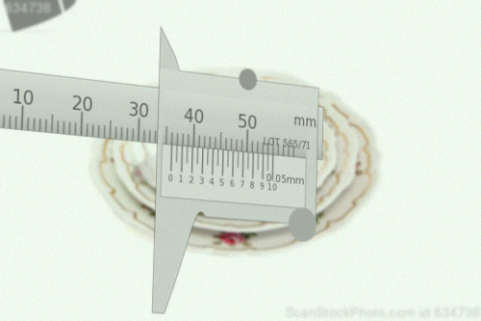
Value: {"value": 36.0, "unit": "mm"}
